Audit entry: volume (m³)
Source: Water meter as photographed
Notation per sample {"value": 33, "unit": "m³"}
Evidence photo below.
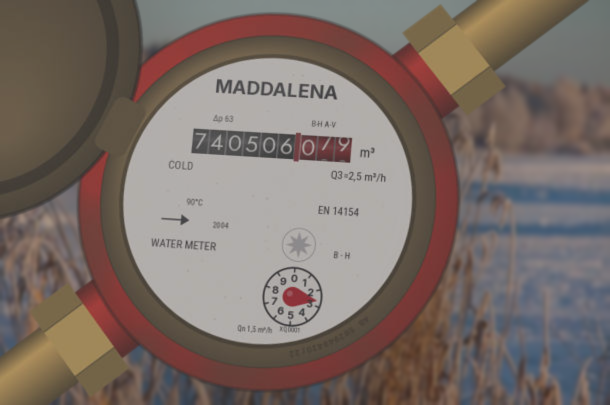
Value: {"value": 740506.0792, "unit": "m³"}
